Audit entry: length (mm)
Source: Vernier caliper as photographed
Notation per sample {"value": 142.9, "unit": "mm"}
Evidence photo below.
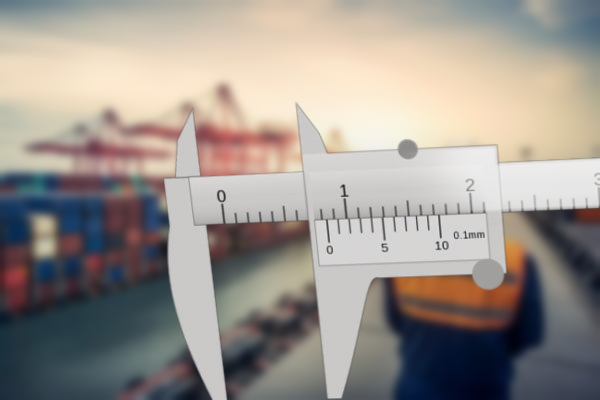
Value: {"value": 8.4, "unit": "mm"}
